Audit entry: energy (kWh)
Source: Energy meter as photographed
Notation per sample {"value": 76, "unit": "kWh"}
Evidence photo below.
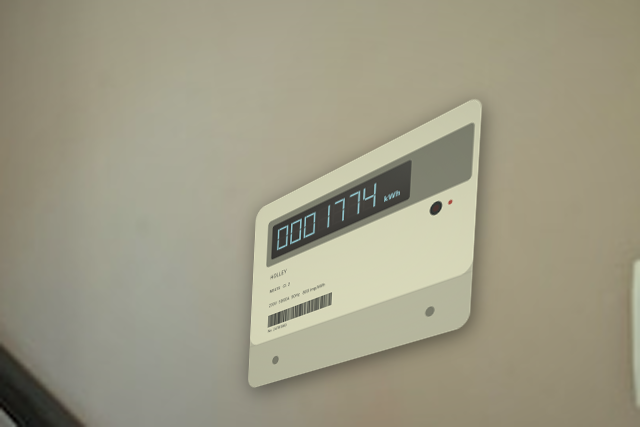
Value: {"value": 1774, "unit": "kWh"}
